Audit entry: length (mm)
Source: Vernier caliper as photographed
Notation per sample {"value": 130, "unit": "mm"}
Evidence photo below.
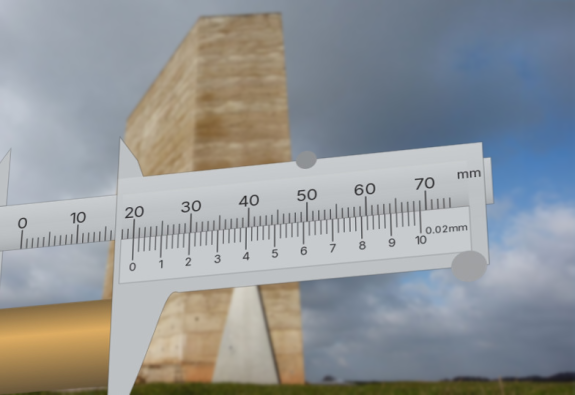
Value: {"value": 20.0, "unit": "mm"}
